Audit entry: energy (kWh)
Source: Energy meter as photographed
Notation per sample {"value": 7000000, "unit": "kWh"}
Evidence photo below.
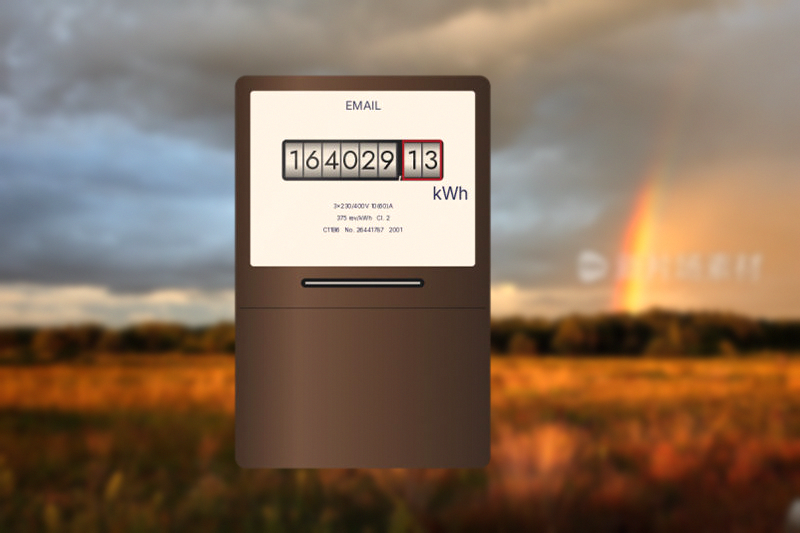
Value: {"value": 164029.13, "unit": "kWh"}
